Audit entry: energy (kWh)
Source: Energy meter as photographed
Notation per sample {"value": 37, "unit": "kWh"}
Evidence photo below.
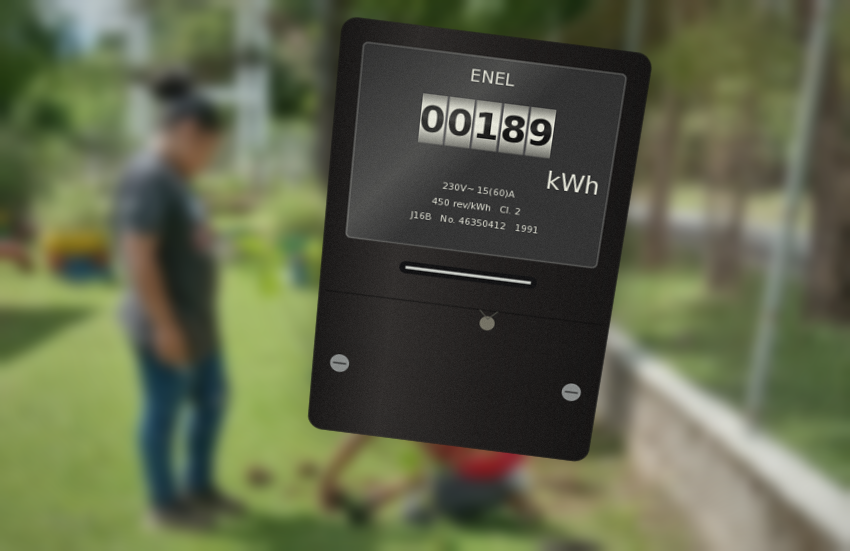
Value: {"value": 189, "unit": "kWh"}
